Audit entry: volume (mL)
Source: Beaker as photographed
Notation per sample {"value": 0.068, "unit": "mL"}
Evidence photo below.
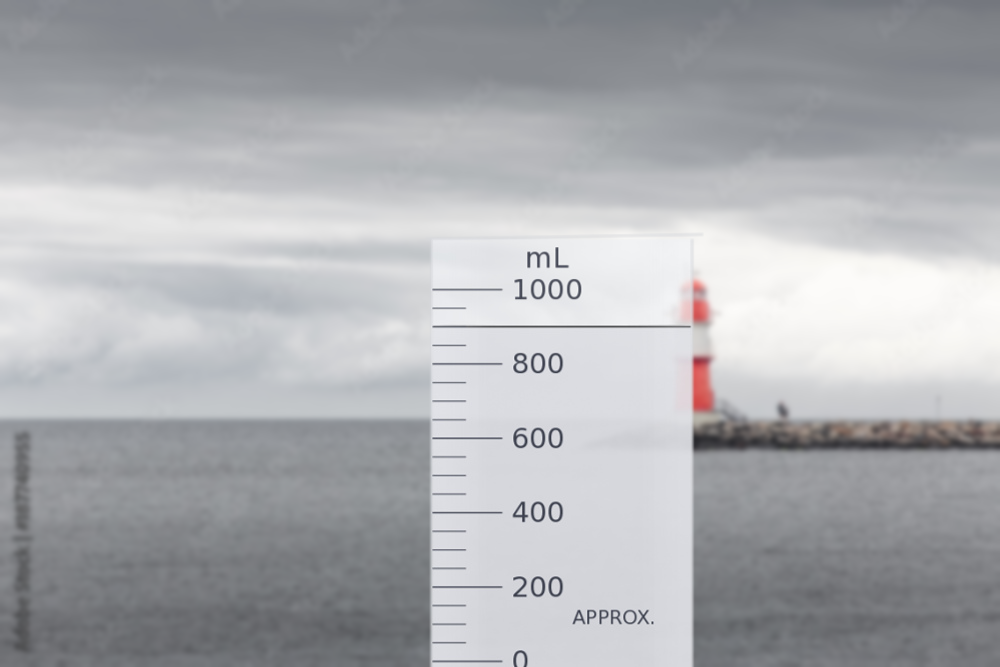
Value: {"value": 900, "unit": "mL"}
